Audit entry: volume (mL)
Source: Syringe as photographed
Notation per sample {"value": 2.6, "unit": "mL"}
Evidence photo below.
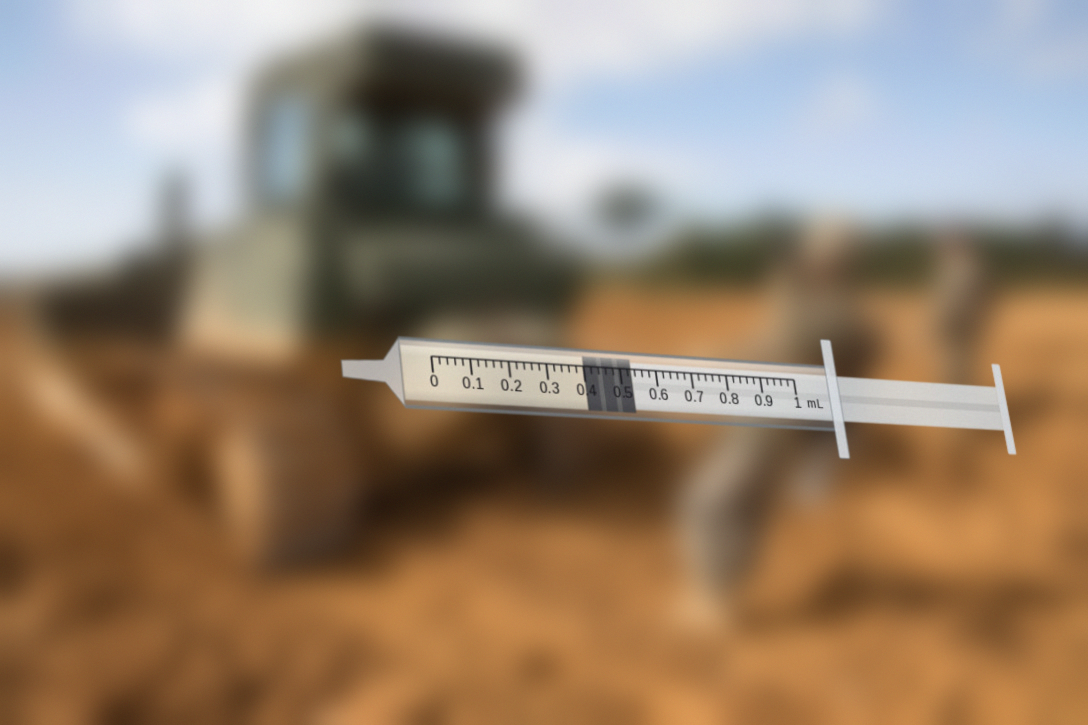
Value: {"value": 0.4, "unit": "mL"}
